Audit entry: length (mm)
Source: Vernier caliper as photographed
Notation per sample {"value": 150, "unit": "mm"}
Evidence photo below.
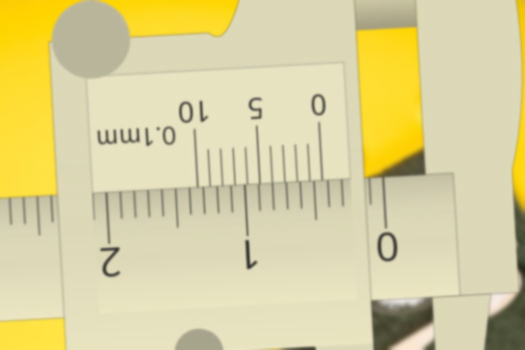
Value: {"value": 4.4, "unit": "mm"}
